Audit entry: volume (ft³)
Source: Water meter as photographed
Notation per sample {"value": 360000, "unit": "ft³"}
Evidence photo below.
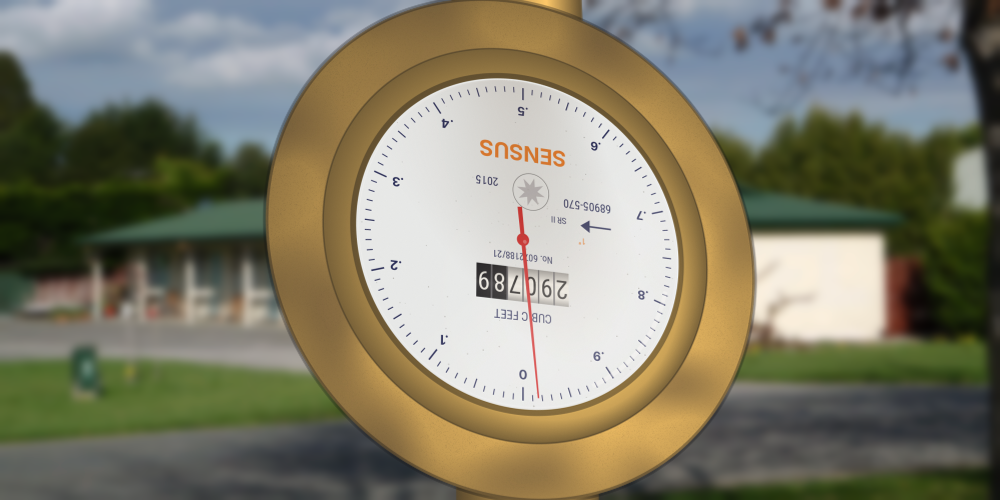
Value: {"value": 290788.98, "unit": "ft³"}
